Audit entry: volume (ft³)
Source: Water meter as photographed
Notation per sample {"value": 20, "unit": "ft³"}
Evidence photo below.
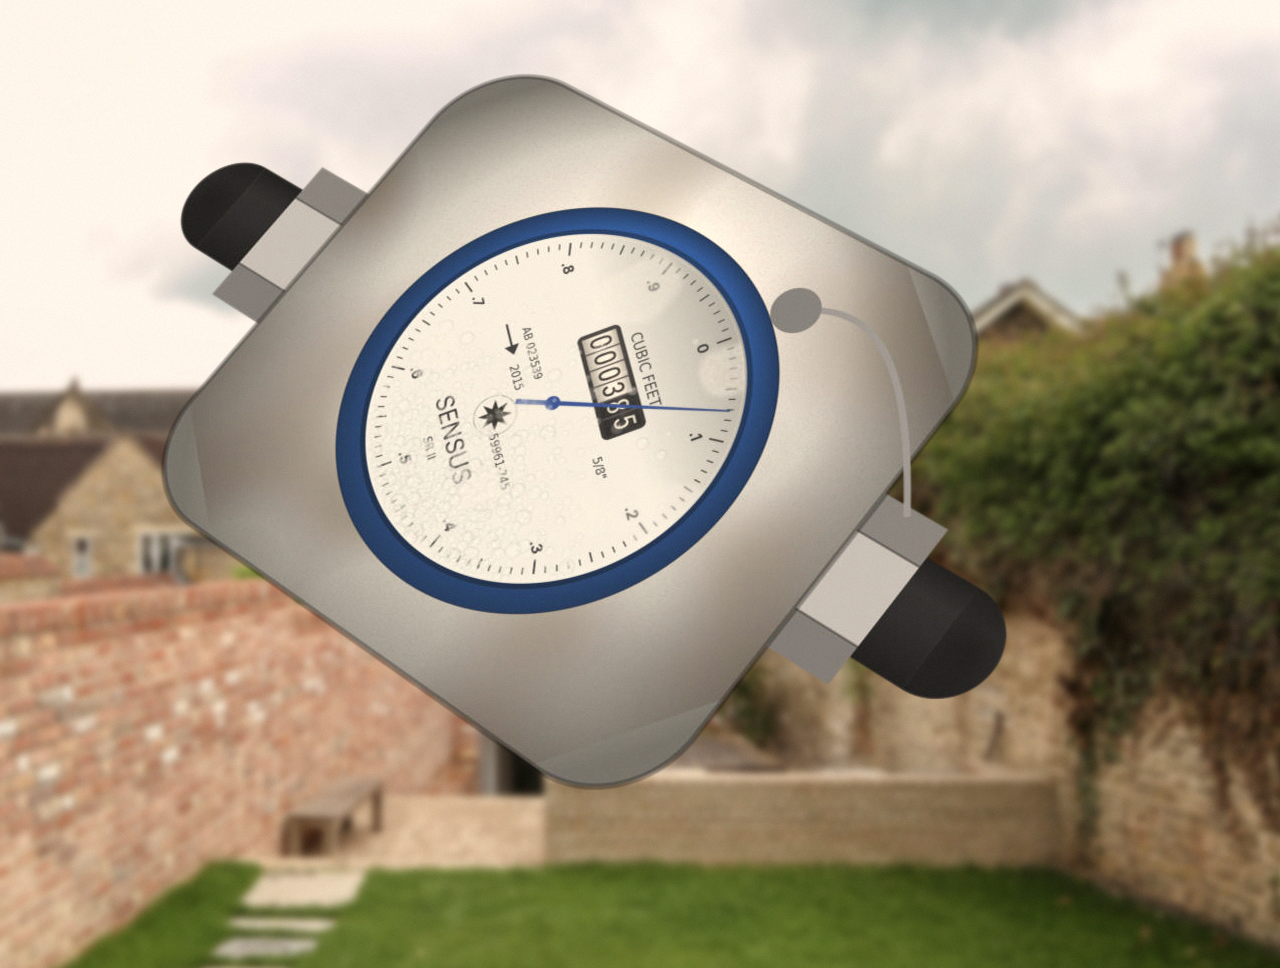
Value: {"value": 385.07, "unit": "ft³"}
